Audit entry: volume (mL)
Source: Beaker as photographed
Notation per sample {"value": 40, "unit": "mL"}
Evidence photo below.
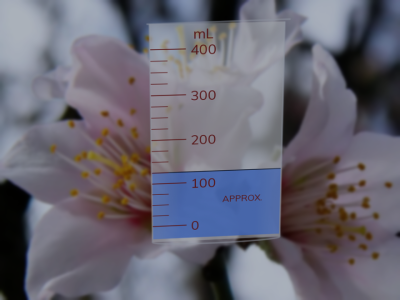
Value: {"value": 125, "unit": "mL"}
